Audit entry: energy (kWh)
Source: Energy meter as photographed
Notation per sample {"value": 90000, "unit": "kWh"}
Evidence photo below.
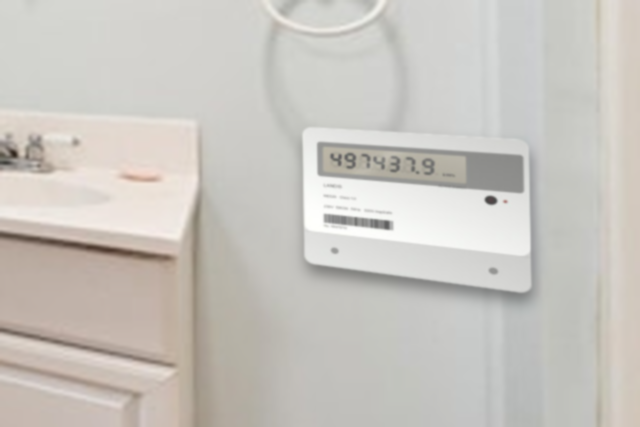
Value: {"value": 497437.9, "unit": "kWh"}
